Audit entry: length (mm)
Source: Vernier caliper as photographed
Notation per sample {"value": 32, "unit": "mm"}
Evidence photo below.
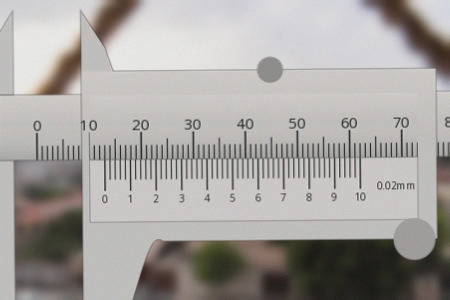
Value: {"value": 13.0, "unit": "mm"}
